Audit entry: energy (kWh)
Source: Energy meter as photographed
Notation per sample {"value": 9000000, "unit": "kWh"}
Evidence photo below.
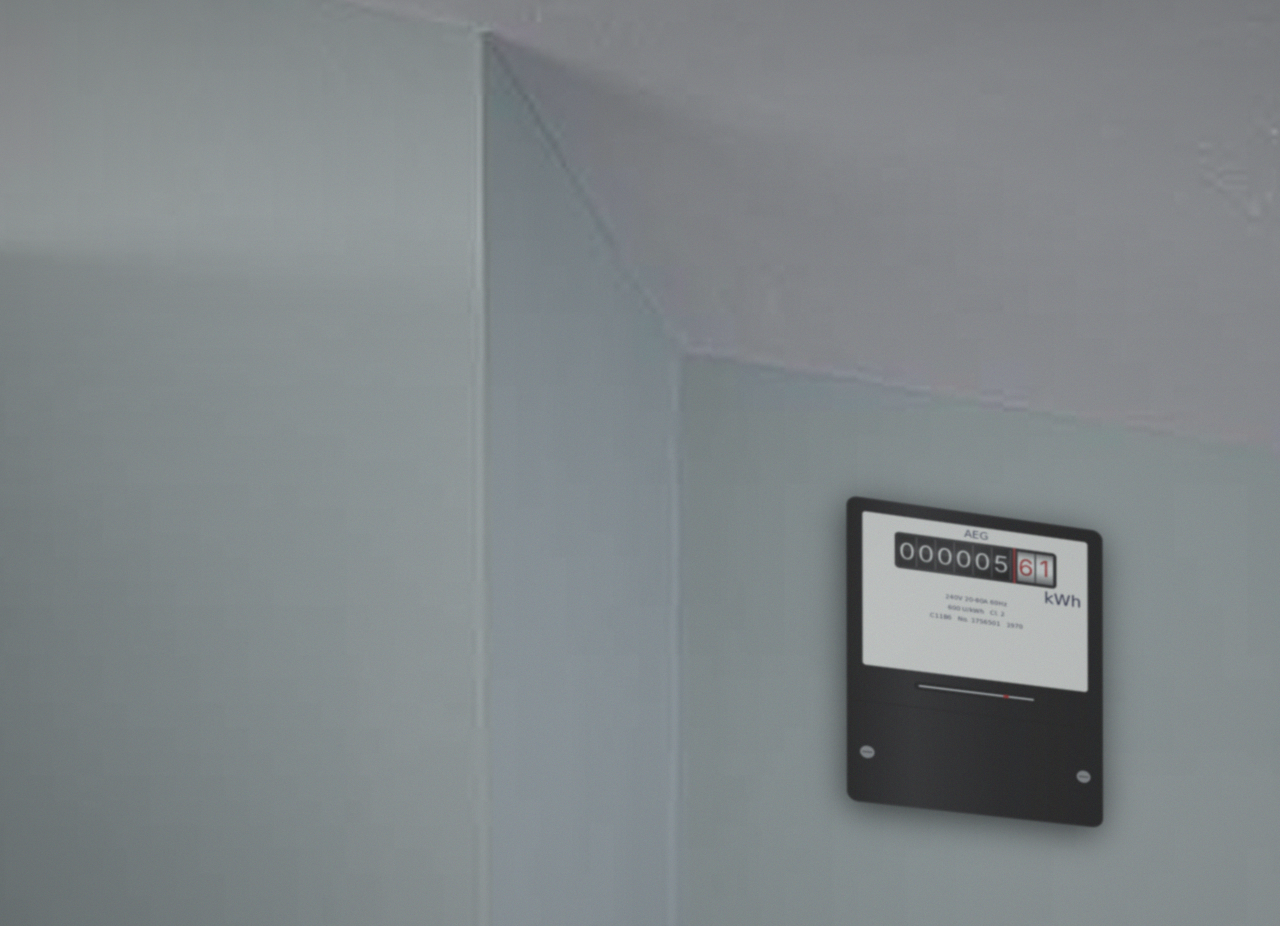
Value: {"value": 5.61, "unit": "kWh"}
